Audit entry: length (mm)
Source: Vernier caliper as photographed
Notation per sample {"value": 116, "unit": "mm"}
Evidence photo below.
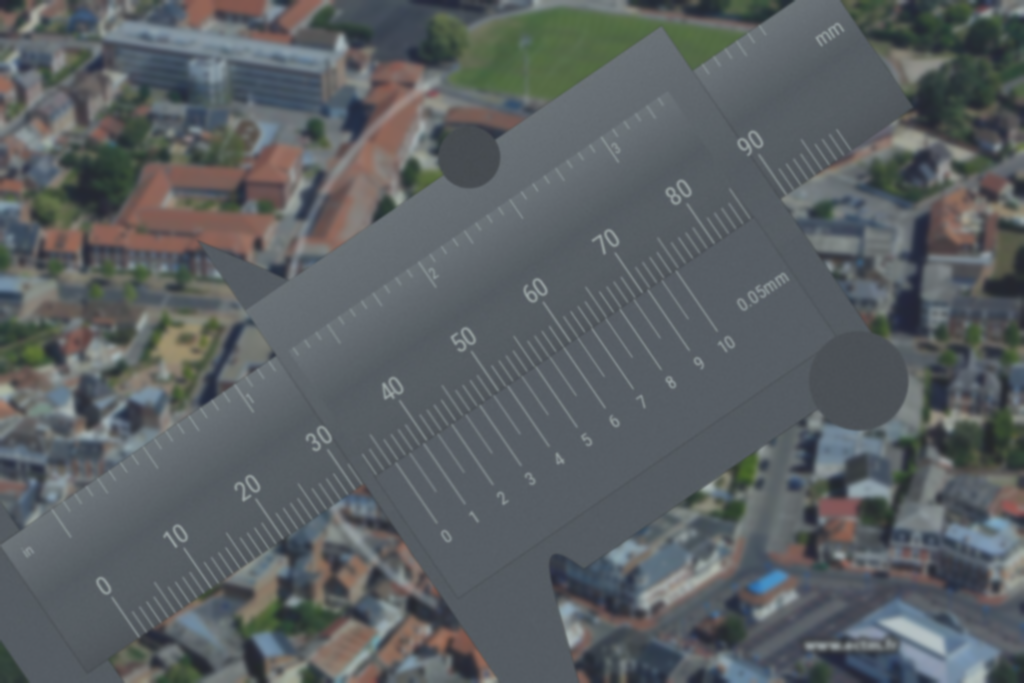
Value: {"value": 35.6, "unit": "mm"}
